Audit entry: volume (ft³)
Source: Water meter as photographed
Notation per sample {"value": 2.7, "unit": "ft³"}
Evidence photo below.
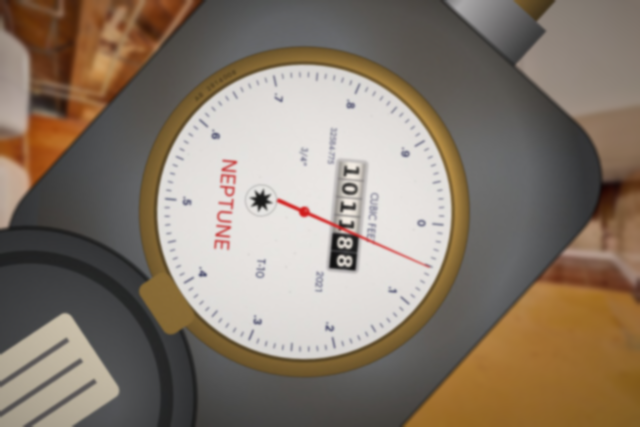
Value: {"value": 101188.05, "unit": "ft³"}
